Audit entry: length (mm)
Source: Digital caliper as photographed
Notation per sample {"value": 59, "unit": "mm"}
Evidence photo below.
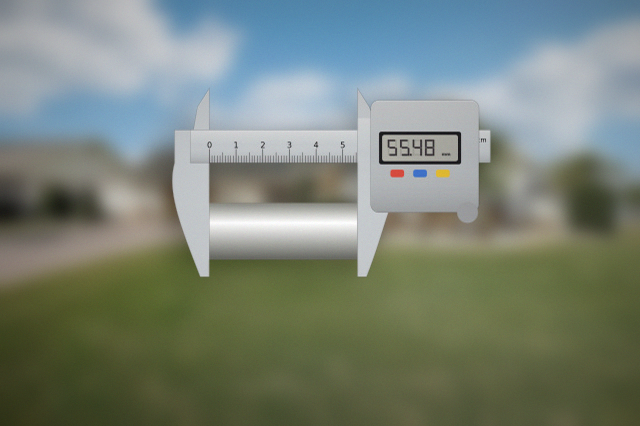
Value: {"value": 55.48, "unit": "mm"}
